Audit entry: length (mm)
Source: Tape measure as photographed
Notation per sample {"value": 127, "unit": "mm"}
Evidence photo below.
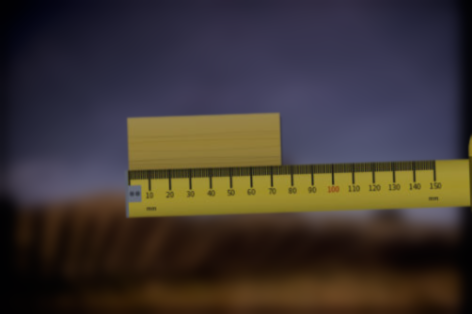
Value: {"value": 75, "unit": "mm"}
